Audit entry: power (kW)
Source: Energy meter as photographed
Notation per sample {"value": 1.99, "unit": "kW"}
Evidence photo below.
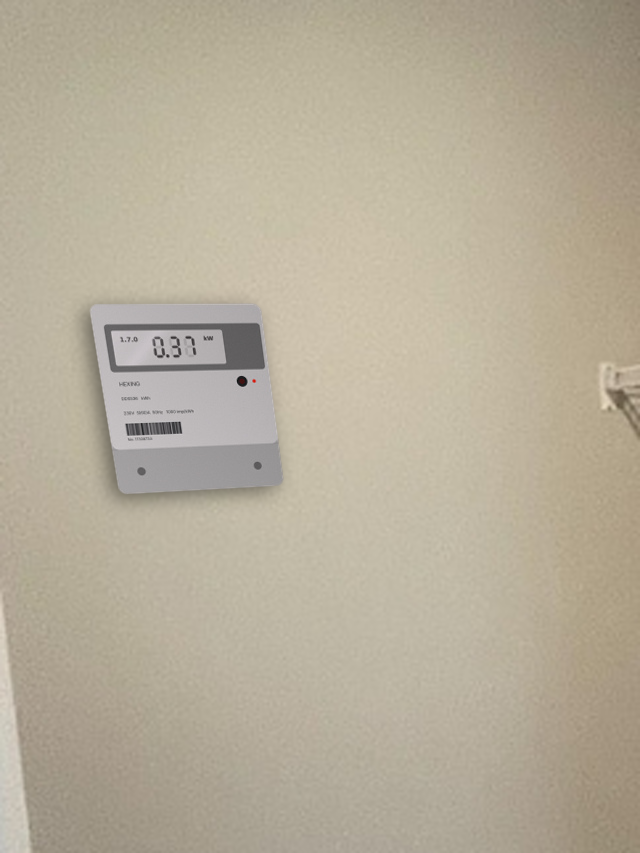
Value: {"value": 0.37, "unit": "kW"}
